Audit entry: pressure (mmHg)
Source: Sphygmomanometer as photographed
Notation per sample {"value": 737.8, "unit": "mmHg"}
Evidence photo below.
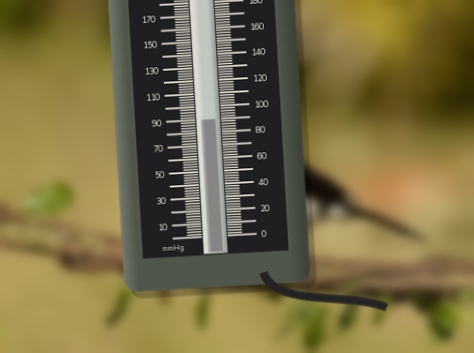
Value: {"value": 90, "unit": "mmHg"}
